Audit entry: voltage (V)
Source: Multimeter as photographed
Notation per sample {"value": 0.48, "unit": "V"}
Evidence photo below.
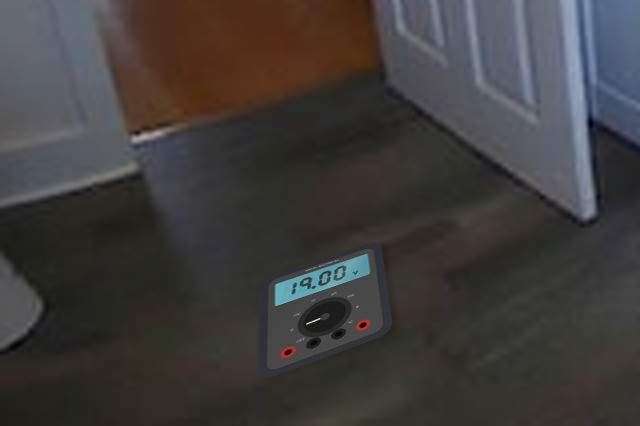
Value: {"value": 19.00, "unit": "V"}
